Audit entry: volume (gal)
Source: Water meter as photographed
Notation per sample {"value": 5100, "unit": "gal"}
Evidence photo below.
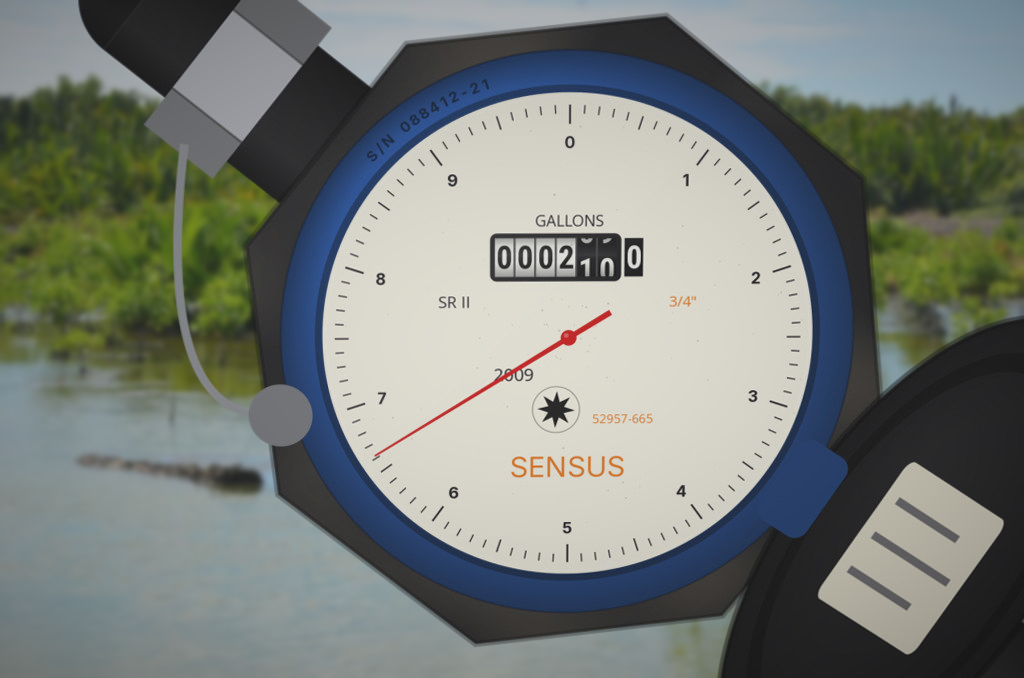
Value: {"value": 2096.6, "unit": "gal"}
